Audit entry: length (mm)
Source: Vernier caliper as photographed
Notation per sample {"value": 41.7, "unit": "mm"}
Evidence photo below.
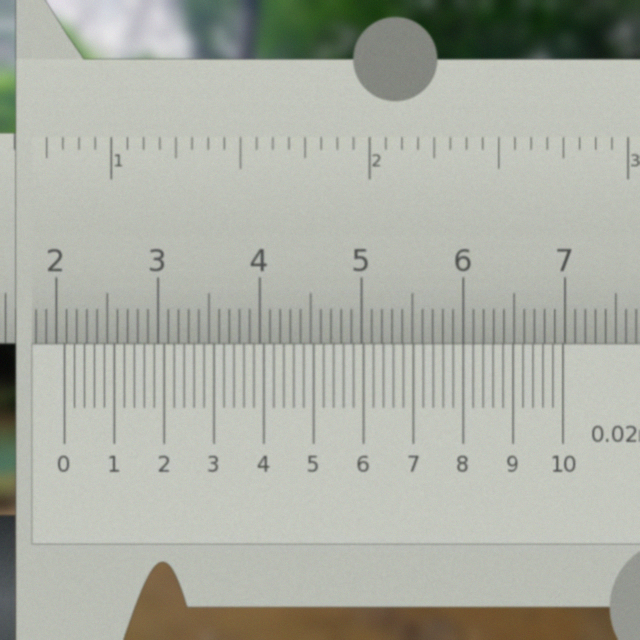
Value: {"value": 20.8, "unit": "mm"}
